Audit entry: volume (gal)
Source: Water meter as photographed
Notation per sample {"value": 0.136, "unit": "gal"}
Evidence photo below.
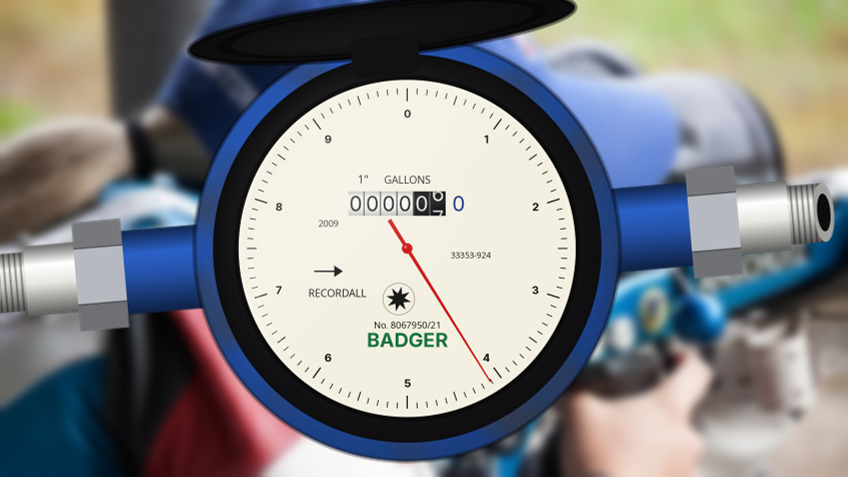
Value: {"value": 64.1, "unit": "gal"}
